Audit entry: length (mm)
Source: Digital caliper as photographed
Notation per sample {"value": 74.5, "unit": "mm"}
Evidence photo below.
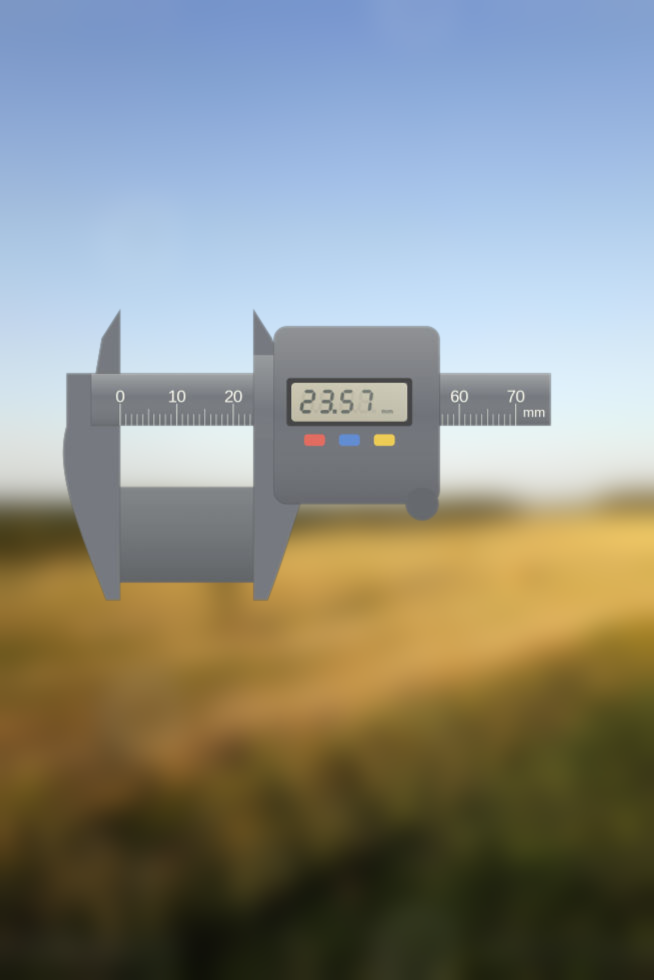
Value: {"value": 23.57, "unit": "mm"}
